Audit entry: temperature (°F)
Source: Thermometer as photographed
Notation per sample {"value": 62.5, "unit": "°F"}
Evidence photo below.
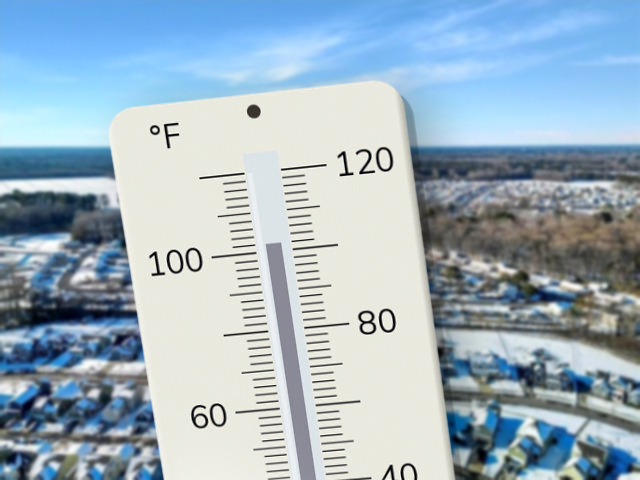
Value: {"value": 102, "unit": "°F"}
